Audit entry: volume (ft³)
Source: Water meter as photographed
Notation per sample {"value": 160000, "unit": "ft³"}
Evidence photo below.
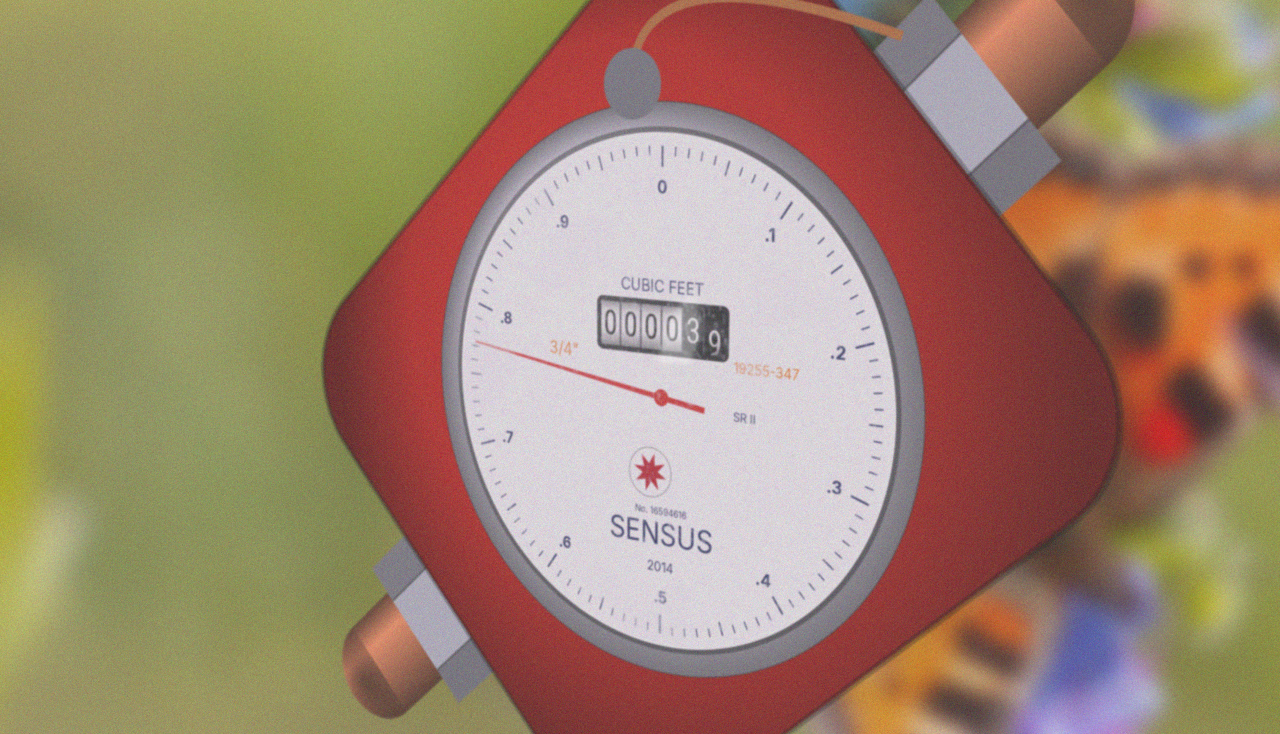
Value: {"value": 38.77, "unit": "ft³"}
